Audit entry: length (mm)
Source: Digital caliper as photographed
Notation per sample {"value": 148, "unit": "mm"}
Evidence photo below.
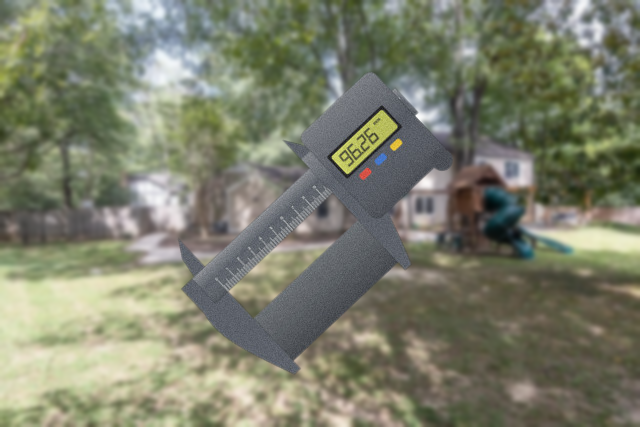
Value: {"value": 96.26, "unit": "mm"}
